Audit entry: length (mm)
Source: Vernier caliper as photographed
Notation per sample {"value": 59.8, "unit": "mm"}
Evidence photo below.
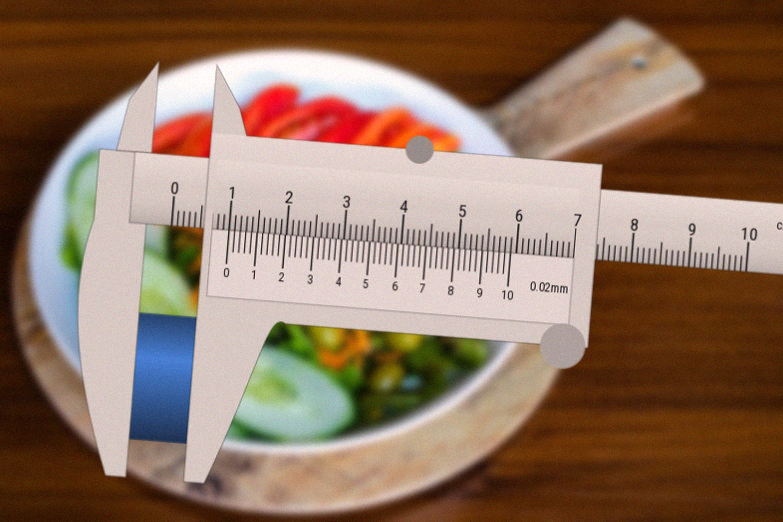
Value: {"value": 10.0, "unit": "mm"}
